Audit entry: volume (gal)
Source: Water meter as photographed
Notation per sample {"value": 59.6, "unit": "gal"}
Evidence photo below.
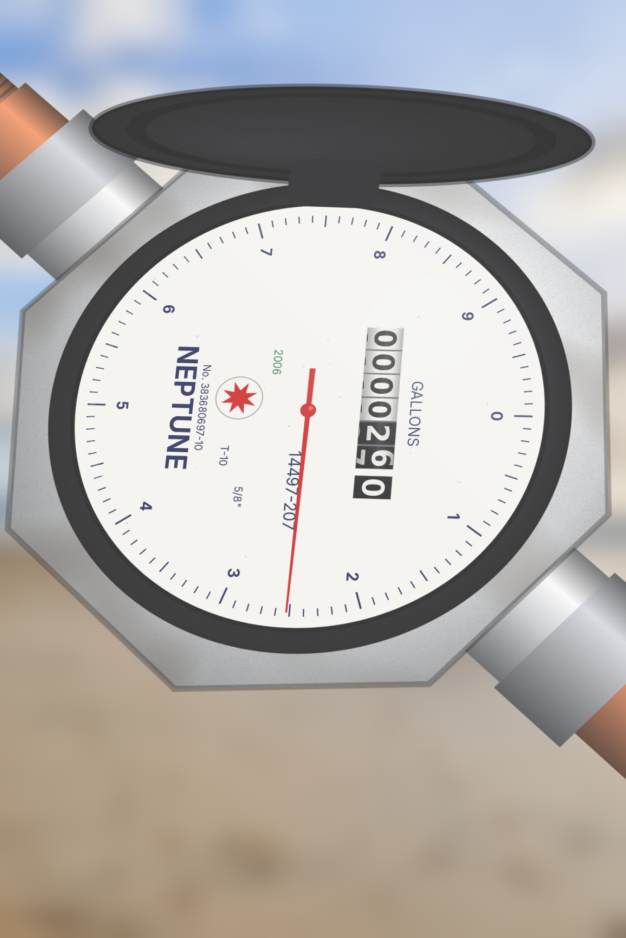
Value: {"value": 262.5, "unit": "gal"}
